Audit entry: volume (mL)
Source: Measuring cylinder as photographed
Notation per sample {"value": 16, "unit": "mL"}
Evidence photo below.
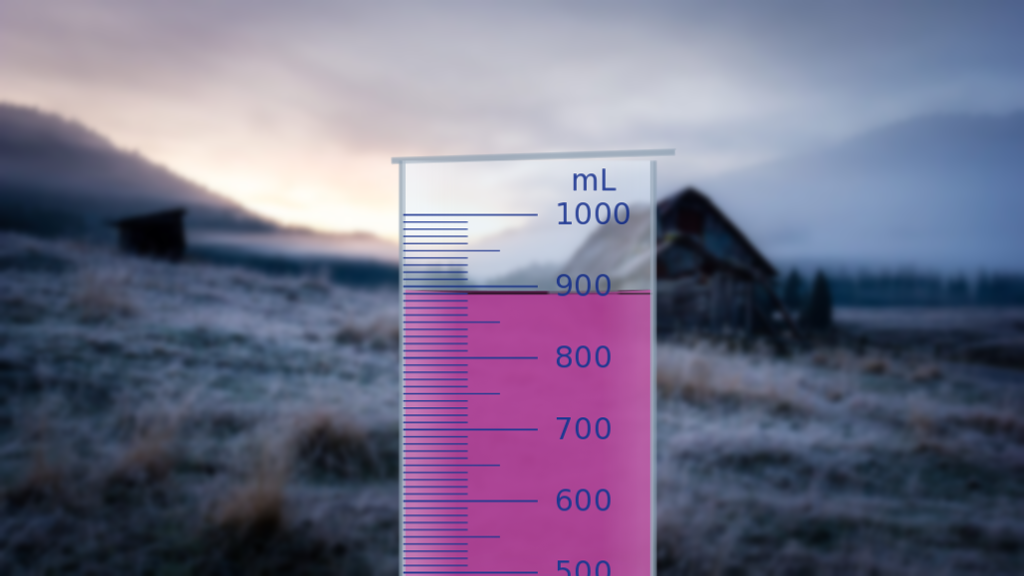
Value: {"value": 890, "unit": "mL"}
